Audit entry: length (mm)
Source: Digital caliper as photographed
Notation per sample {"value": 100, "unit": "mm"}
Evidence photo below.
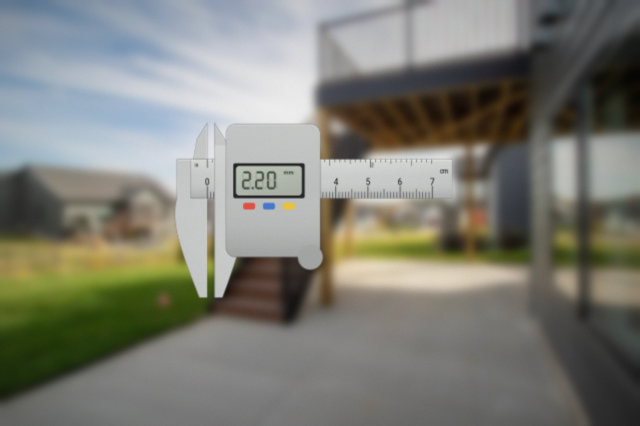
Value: {"value": 2.20, "unit": "mm"}
